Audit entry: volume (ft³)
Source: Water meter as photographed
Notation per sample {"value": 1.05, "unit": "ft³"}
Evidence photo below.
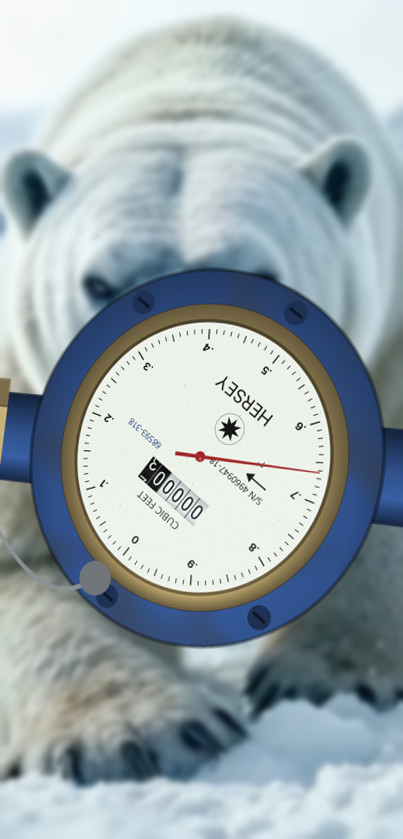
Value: {"value": 2.66, "unit": "ft³"}
